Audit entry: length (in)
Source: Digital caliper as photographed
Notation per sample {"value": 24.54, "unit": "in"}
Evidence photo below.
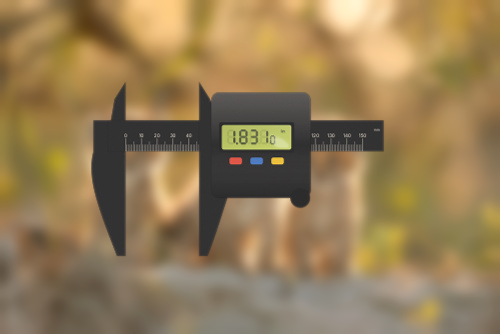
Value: {"value": 1.8310, "unit": "in"}
